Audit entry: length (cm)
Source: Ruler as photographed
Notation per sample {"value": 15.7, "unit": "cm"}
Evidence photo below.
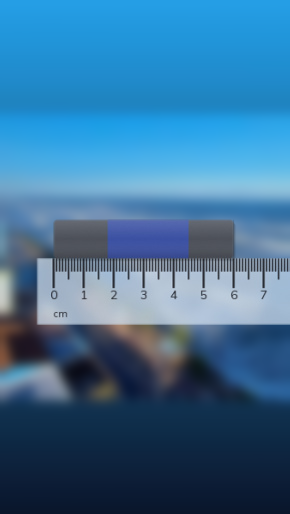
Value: {"value": 6, "unit": "cm"}
